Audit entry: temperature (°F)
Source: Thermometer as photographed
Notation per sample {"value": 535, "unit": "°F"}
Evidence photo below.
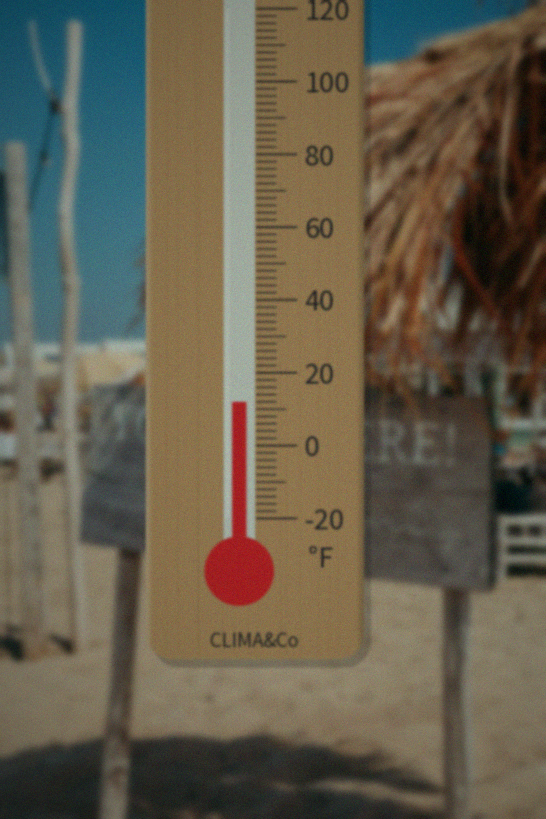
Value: {"value": 12, "unit": "°F"}
